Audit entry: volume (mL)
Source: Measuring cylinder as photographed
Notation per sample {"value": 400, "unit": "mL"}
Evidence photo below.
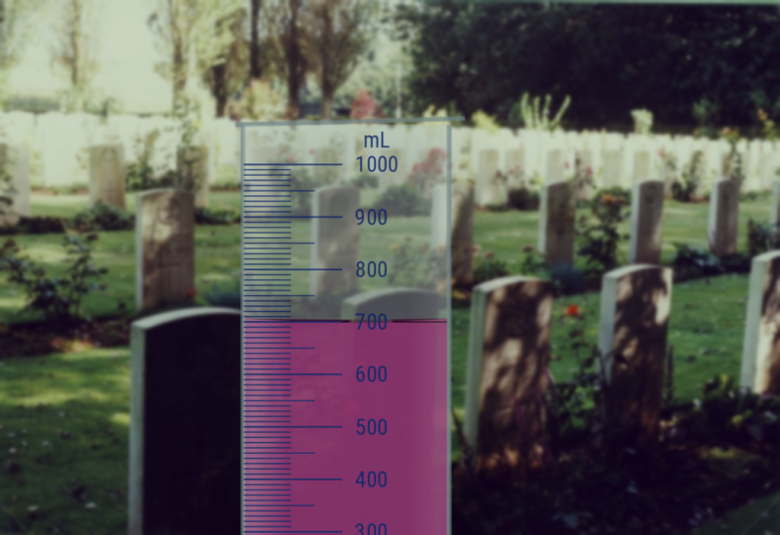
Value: {"value": 700, "unit": "mL"}
